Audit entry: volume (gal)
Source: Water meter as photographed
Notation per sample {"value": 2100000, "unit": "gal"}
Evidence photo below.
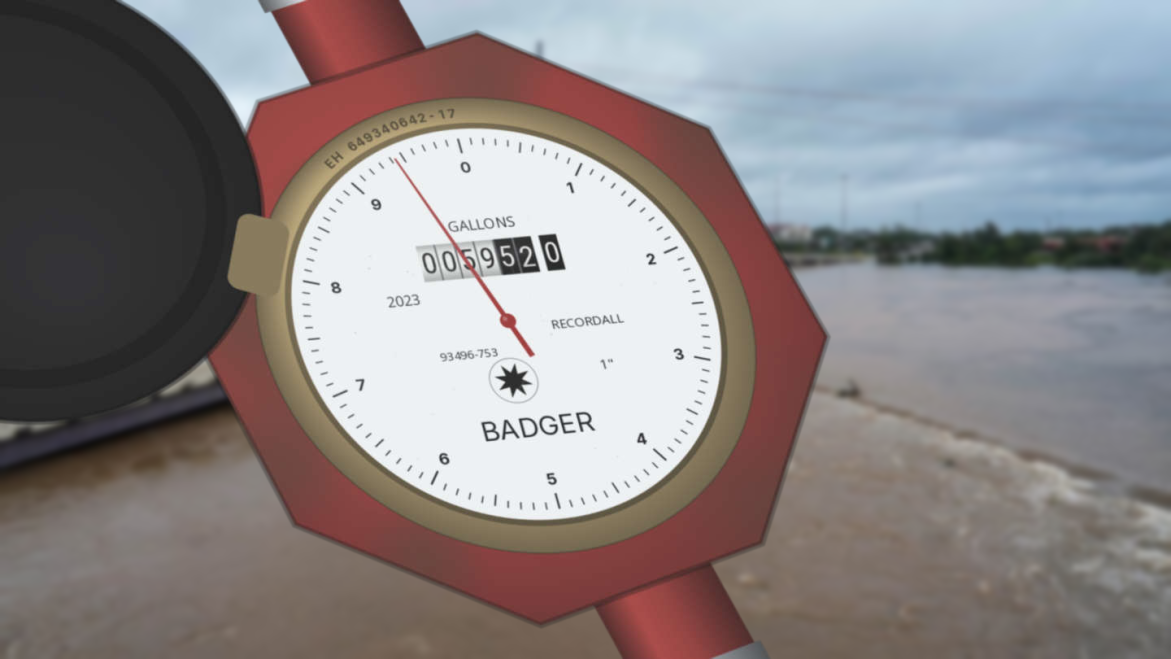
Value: {"value": 59519.4, "unit": "gal"}
